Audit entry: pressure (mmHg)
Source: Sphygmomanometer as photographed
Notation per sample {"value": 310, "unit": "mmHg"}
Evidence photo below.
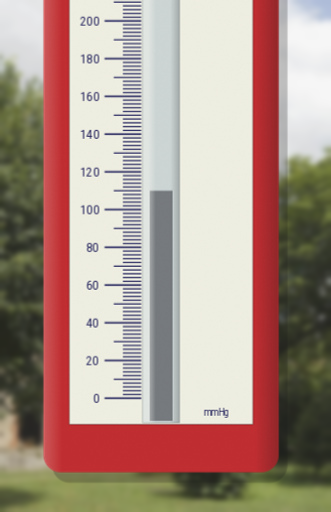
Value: {"value": 110, "unit": "mmHg"}
